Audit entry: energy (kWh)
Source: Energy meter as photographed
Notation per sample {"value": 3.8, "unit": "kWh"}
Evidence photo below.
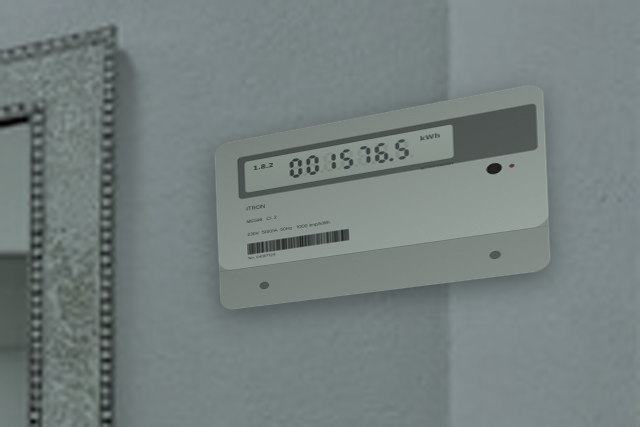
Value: {"value": 1576.5, "unit": "kWh"}
